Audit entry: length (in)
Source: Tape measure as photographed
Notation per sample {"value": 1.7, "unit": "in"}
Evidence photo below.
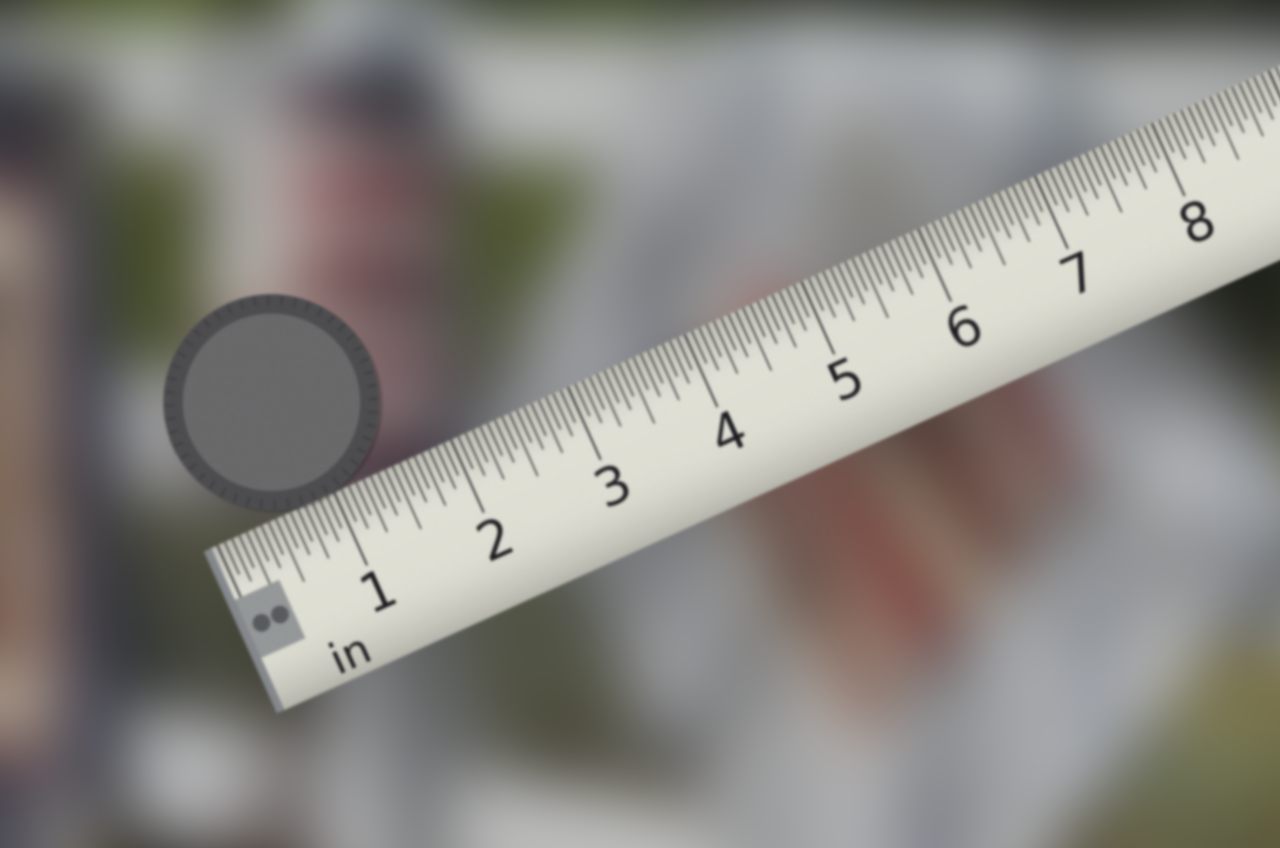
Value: {"value": 1.6875, "unit": "in"}
